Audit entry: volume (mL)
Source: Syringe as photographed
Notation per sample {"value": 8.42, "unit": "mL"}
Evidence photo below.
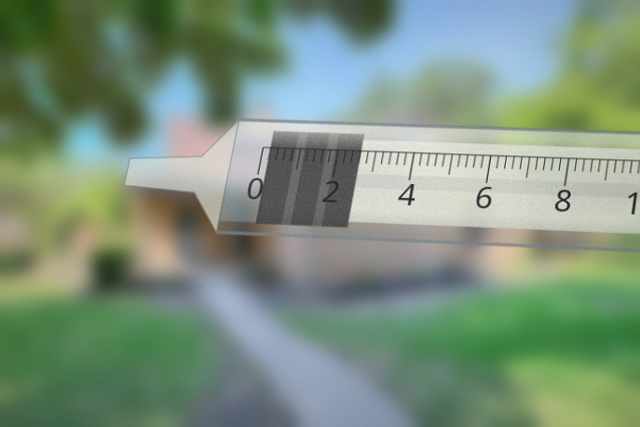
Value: {"value": 0.2, "unit": "mL"}
